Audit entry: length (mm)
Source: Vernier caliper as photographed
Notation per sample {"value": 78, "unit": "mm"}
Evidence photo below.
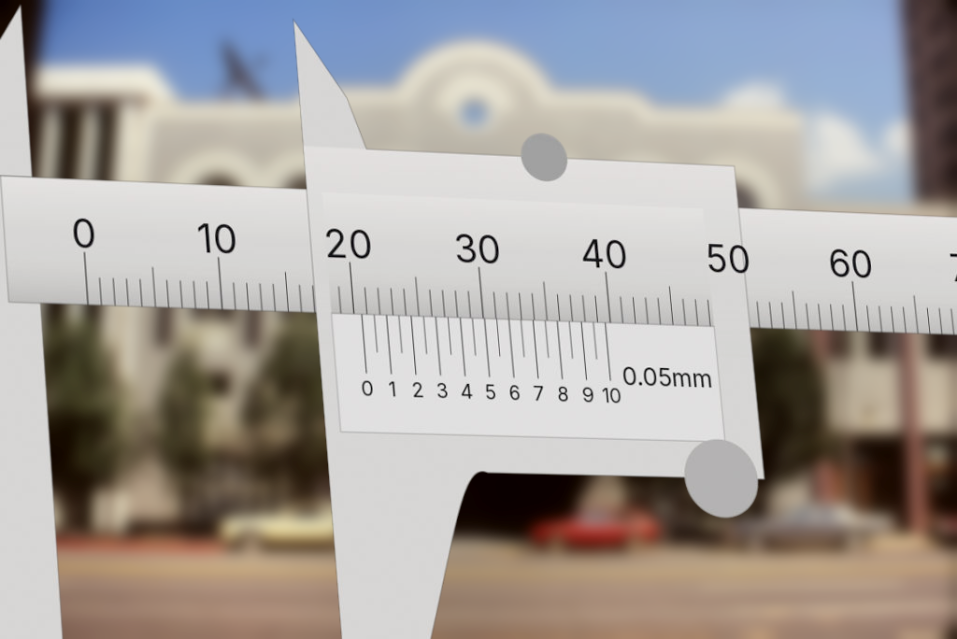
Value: {"value": 20.6, "unit": "mm"}
